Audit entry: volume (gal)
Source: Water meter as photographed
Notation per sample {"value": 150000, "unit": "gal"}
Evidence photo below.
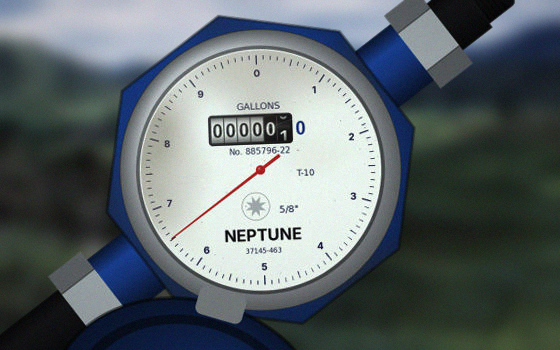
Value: {"value": 6.5, "unit": "gal"}
